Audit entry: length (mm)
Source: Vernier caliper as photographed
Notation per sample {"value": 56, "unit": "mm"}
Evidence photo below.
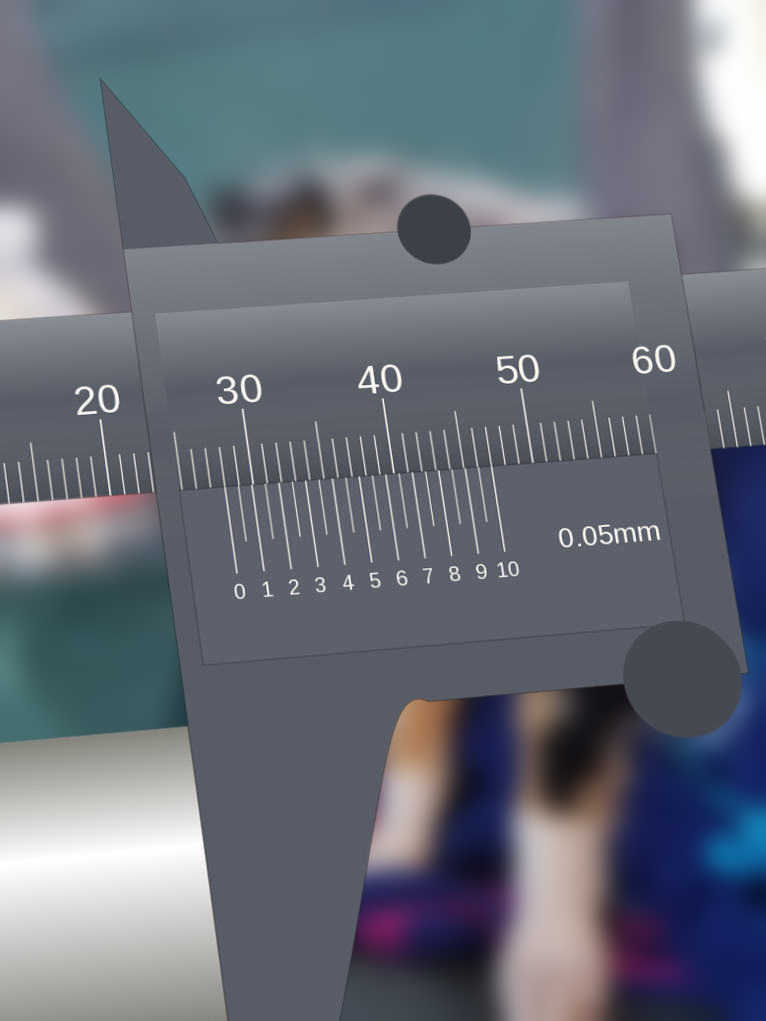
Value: {"value": 28.0, "unit": "mm"}
